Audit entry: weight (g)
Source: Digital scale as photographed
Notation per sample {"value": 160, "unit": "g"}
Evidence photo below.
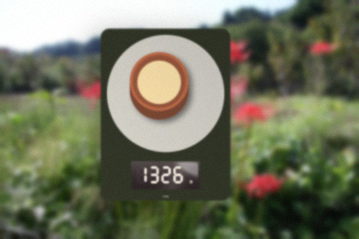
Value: {"value": 1326, "unit": "g"}
